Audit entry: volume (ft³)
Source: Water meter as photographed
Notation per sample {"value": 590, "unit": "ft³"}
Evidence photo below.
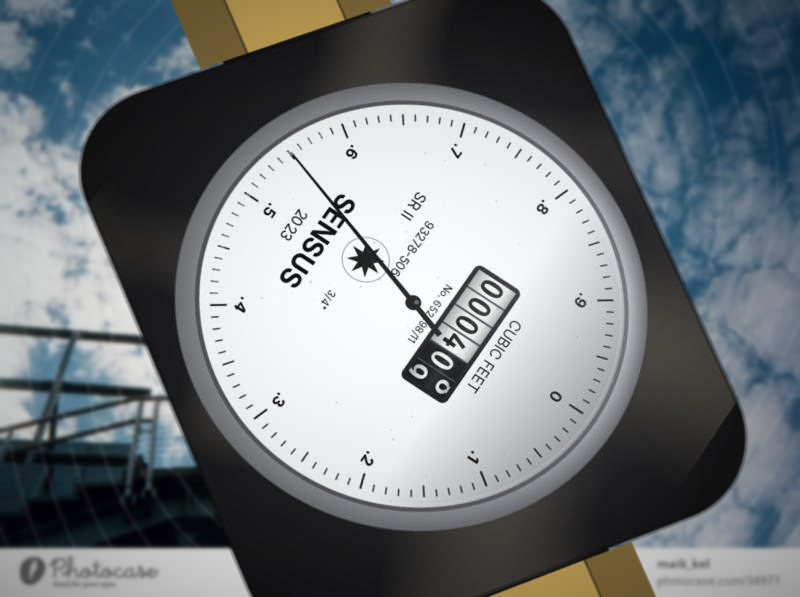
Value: {"value": 408.55, "unit": "ft³"}
